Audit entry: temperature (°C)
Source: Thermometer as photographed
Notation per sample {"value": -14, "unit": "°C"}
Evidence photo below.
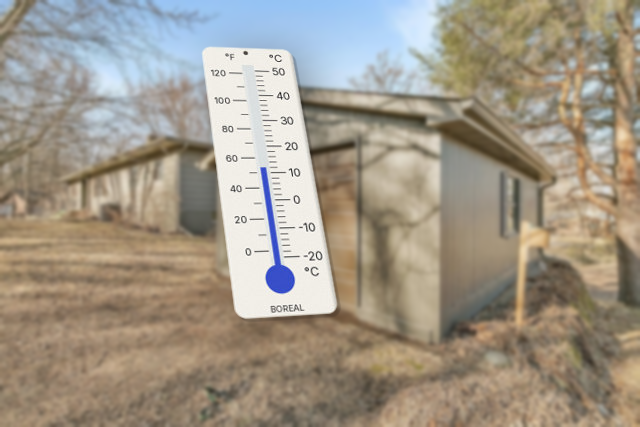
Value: {"value": 12, "unit": "°C"}
